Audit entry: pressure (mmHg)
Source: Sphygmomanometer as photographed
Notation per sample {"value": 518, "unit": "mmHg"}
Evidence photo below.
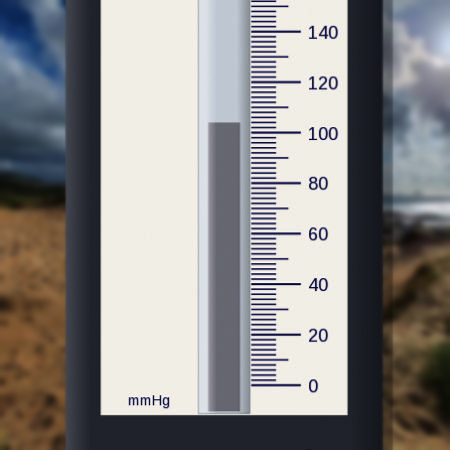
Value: {"value": 104, "unit": "mmHg"}
